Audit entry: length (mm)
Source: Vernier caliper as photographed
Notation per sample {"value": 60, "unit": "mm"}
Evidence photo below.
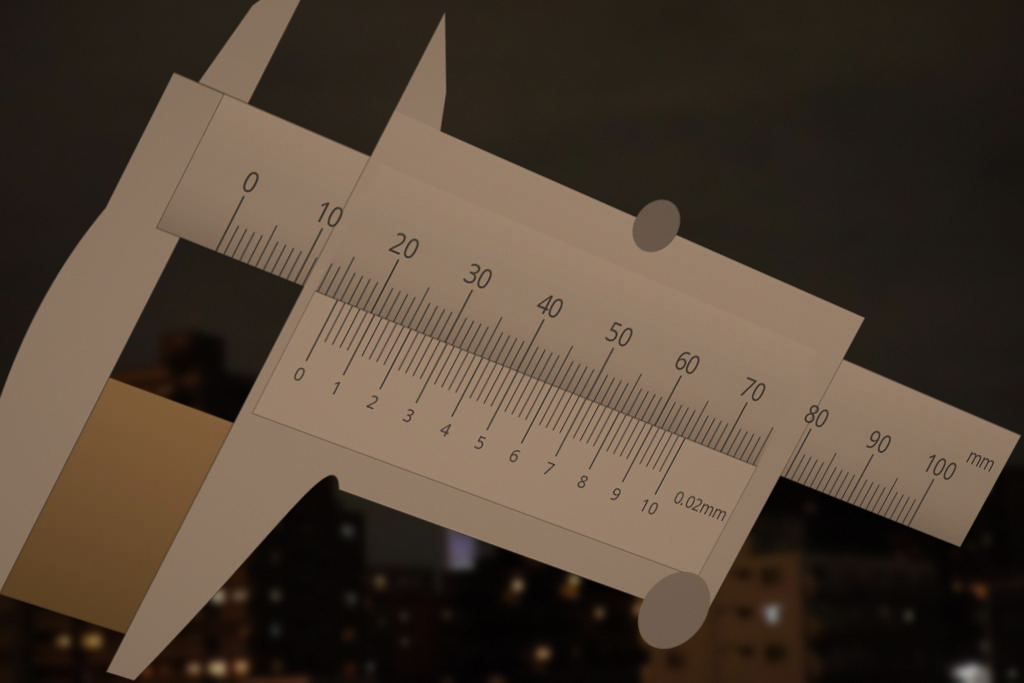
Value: {"value": 15.6, "unit": "mm"}
